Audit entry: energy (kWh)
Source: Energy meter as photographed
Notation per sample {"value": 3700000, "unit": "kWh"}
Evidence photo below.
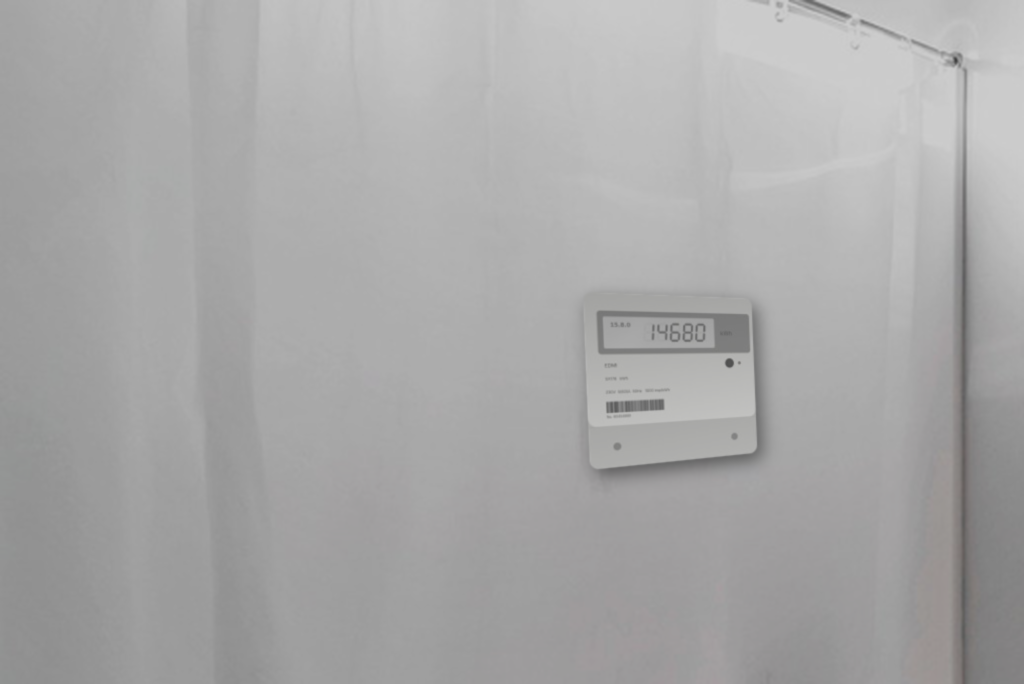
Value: {"value": 14680, "unit": "kWh"}
